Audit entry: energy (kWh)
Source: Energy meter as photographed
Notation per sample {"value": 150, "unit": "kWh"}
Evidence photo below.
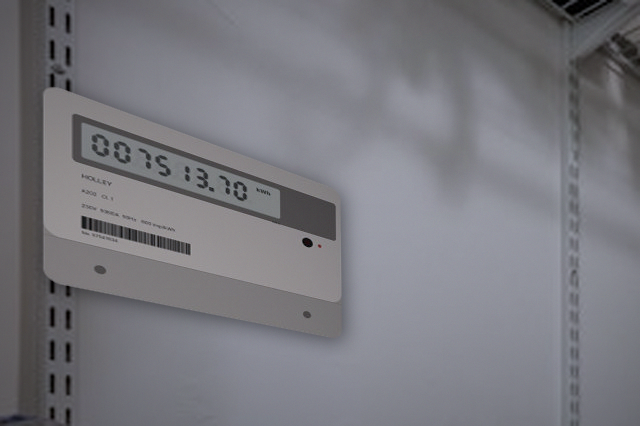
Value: {"value": 7513.70, "unit": "kWh"}
